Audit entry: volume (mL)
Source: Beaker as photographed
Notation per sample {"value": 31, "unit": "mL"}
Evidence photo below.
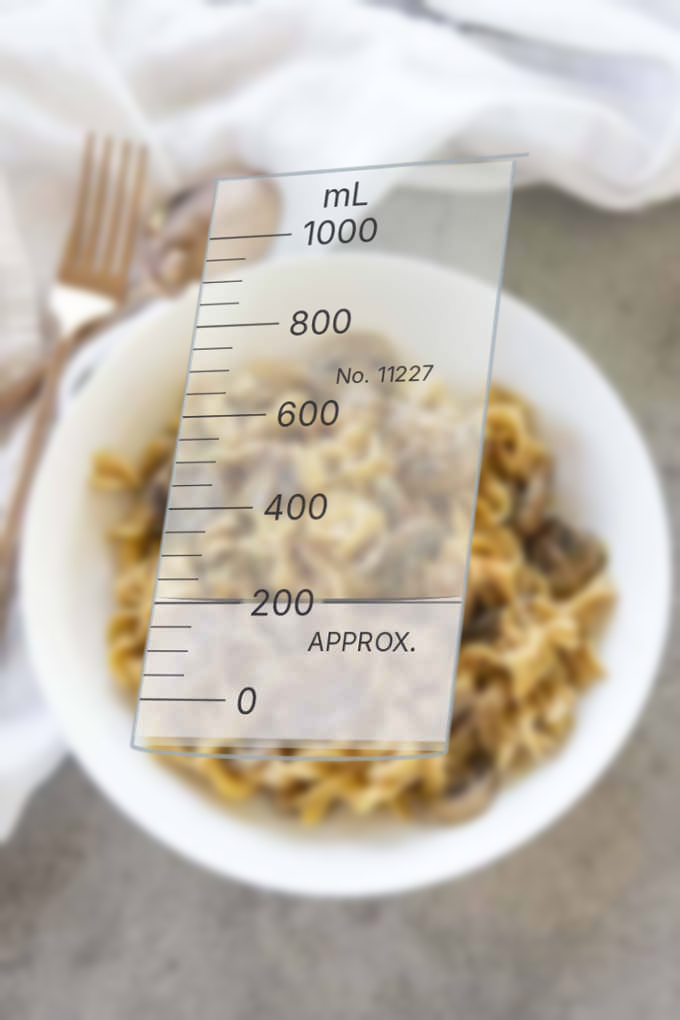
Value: {"value": 200, "unit": "mL"}
